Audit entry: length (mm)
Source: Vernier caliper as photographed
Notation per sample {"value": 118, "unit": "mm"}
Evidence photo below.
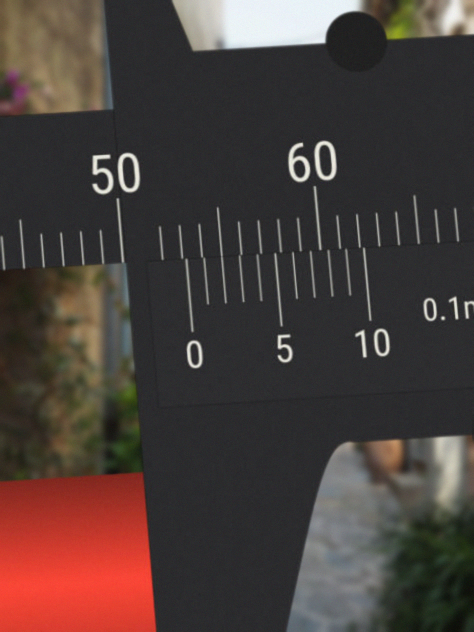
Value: {"value": 53.2, "unit": "mm"}
